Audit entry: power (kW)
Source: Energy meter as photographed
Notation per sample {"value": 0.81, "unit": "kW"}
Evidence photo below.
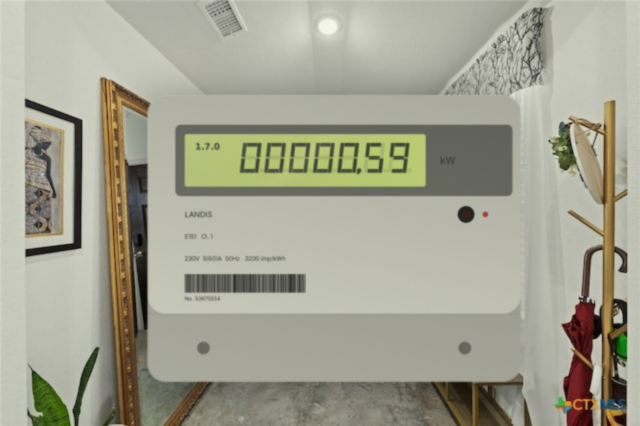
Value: {"value": 0.59, "unit": "kW"}
